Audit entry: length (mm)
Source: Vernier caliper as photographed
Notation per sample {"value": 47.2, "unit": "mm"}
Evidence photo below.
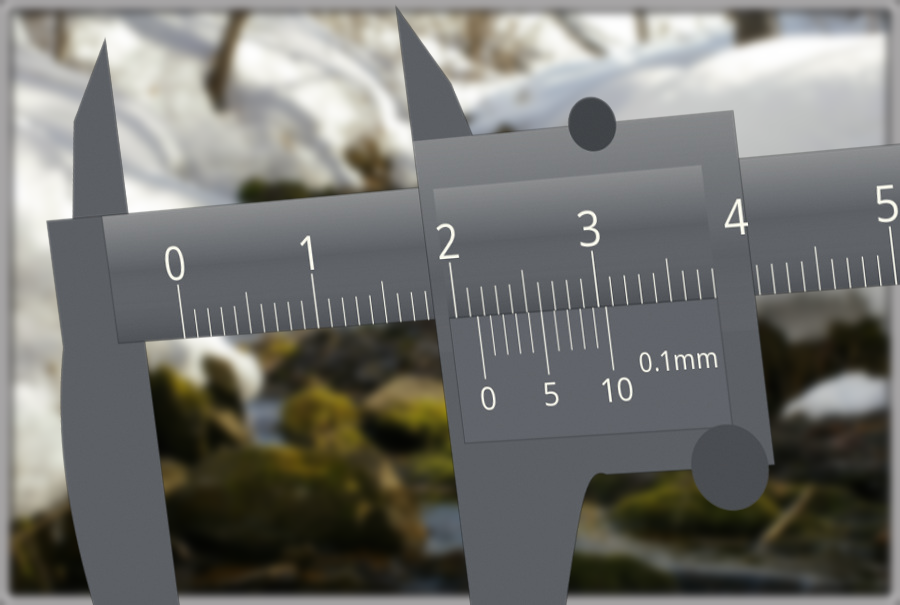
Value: {"value": 21.5, "unit": "mm"}
